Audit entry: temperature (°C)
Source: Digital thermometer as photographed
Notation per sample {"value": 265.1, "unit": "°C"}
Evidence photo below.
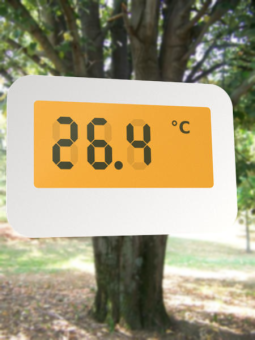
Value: {"value": 26.4, "unit": "°C"}
